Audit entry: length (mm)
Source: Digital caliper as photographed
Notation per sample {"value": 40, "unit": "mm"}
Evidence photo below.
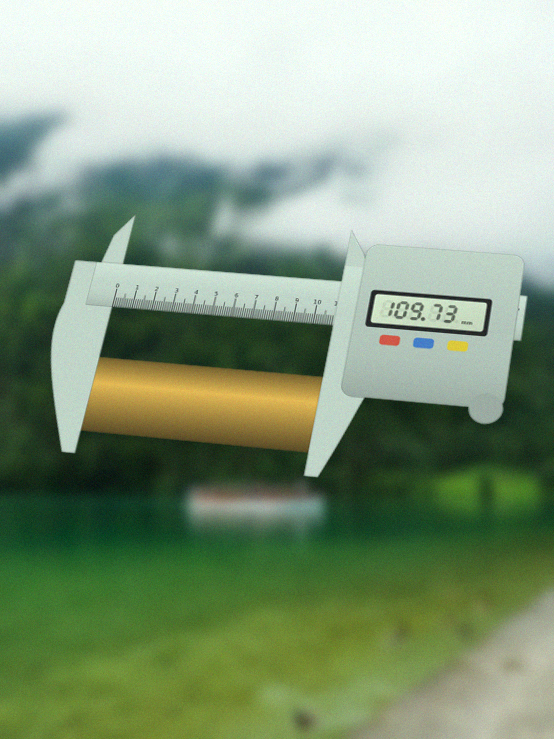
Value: {"value": 109.73, "unit": "mm"}
